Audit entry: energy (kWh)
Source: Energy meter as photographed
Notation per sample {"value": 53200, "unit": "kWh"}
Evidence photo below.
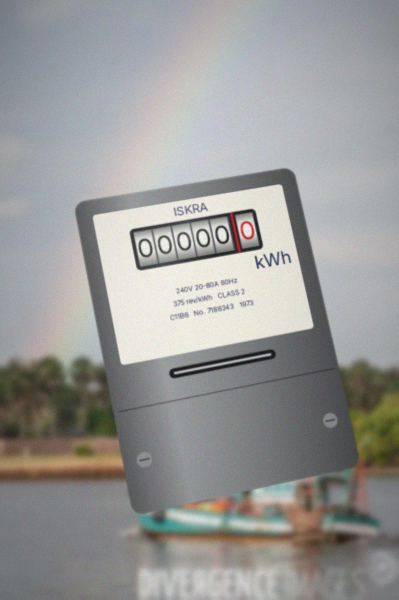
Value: {"value": 0.0, "unit": "kWh"}
